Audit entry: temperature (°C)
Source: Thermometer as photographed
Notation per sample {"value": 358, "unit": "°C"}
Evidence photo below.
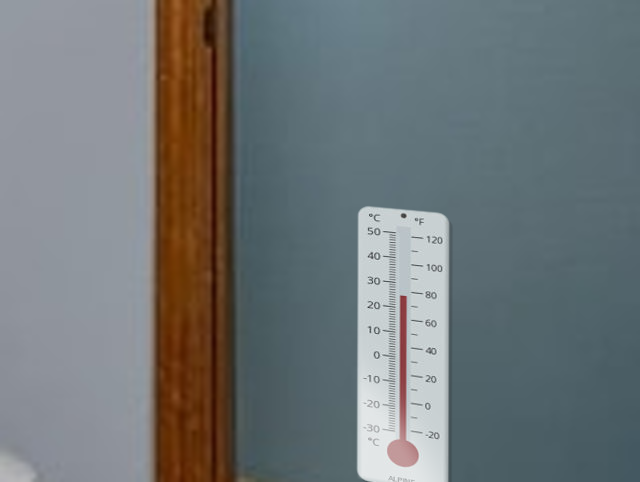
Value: {"value": 25, "unit": "°C"}
